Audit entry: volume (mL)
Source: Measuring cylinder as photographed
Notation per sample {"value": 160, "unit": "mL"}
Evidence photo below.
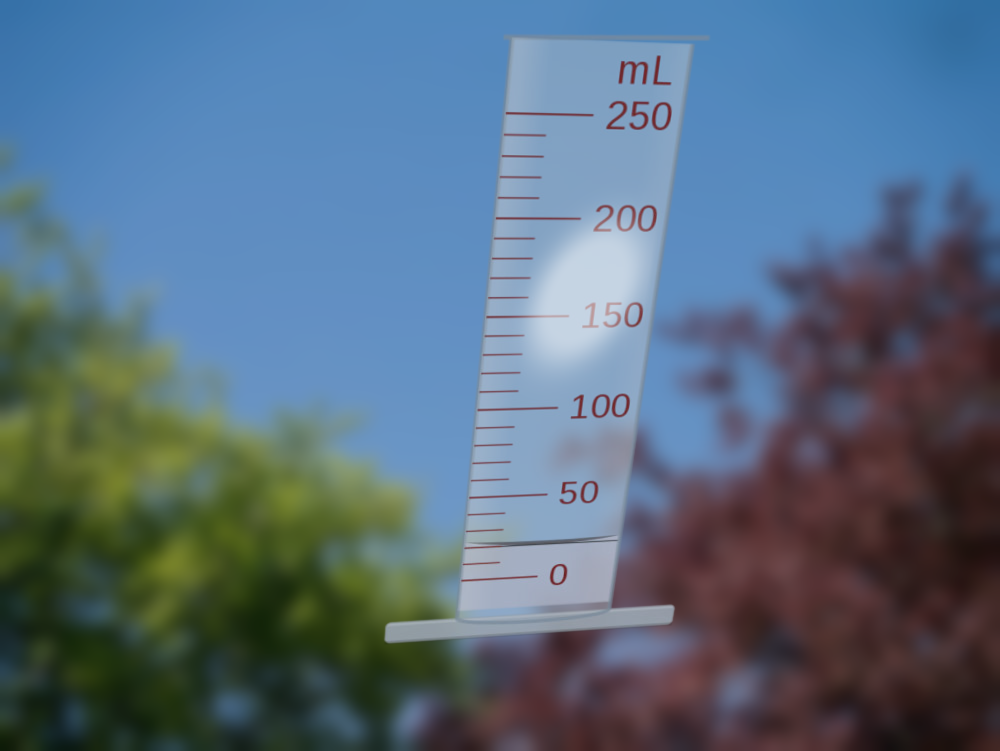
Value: {"value": 20, "unit": "mL"}
